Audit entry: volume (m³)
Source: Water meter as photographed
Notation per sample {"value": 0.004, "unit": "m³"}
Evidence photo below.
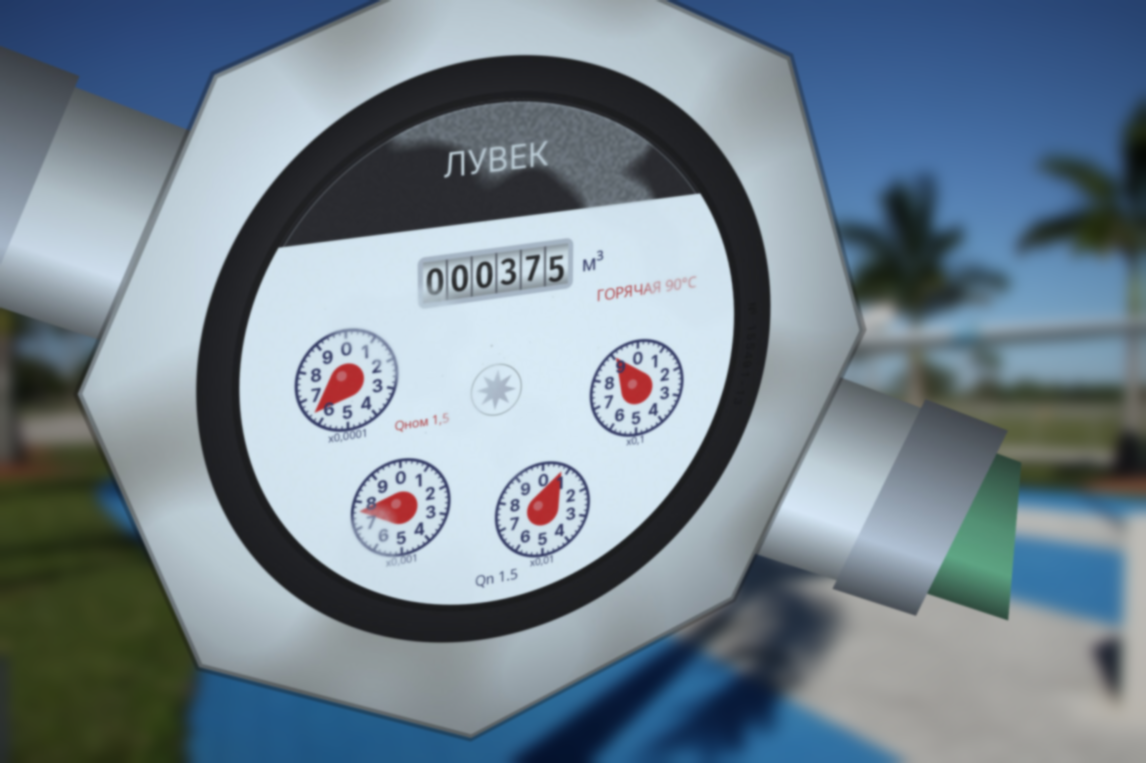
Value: {"value": 374.9076, "unit": "m³"}
